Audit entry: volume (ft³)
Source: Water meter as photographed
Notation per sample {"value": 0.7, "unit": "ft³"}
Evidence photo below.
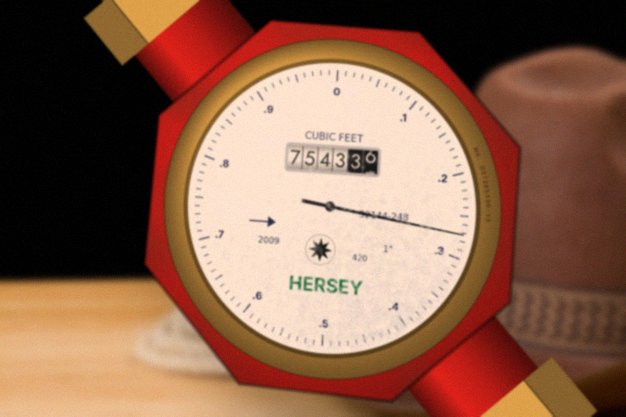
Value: {"value": 754336.27, "unit": "ft³"}
